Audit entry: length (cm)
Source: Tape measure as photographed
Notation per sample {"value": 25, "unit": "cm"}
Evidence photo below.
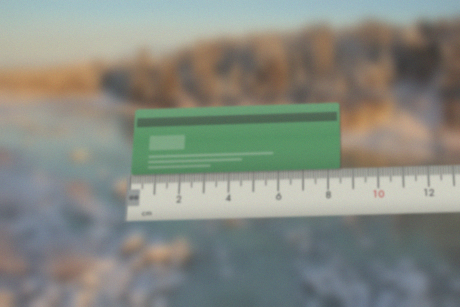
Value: {"value": 8.5, "unit": "cm"}
